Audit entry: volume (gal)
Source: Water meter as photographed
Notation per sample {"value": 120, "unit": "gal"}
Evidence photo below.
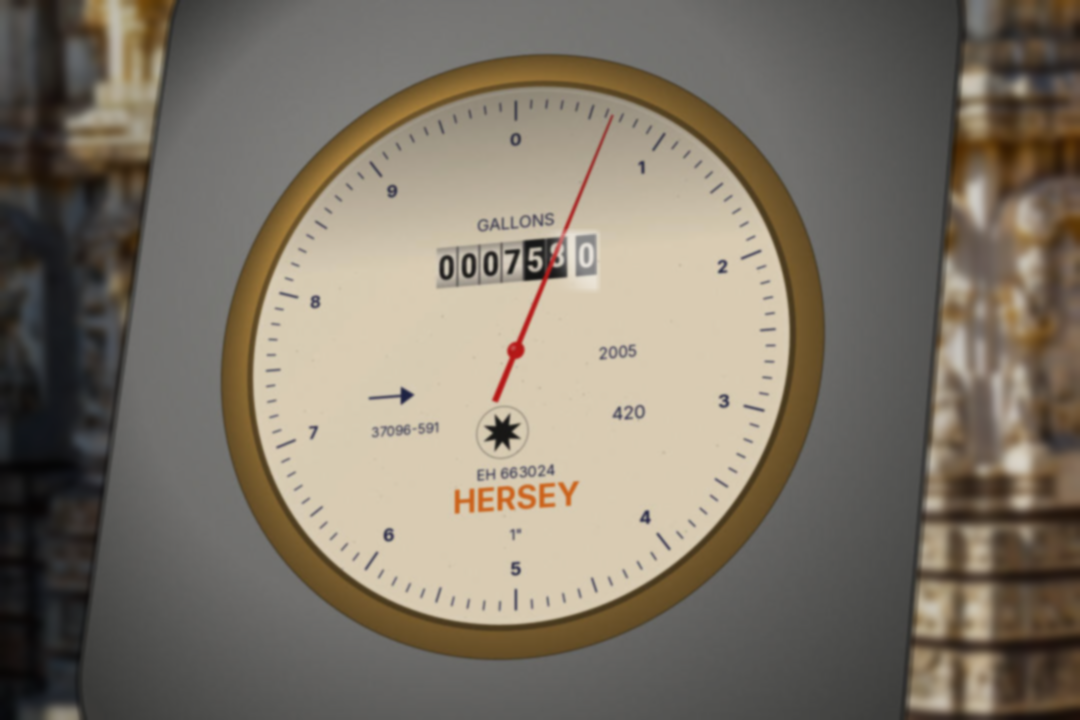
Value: {"value": 7580.6, "unit": "gal"}
